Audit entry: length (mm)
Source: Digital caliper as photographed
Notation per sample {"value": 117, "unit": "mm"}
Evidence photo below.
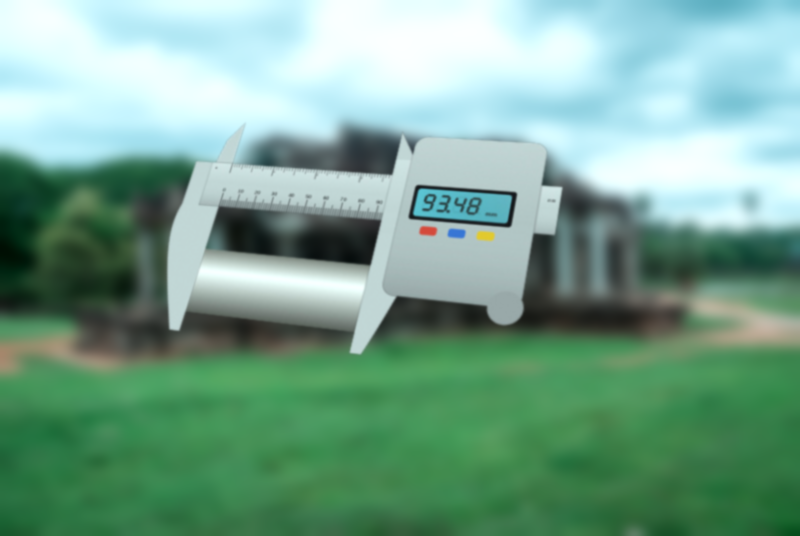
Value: {"value": 93.48, "unit": "mm"}
